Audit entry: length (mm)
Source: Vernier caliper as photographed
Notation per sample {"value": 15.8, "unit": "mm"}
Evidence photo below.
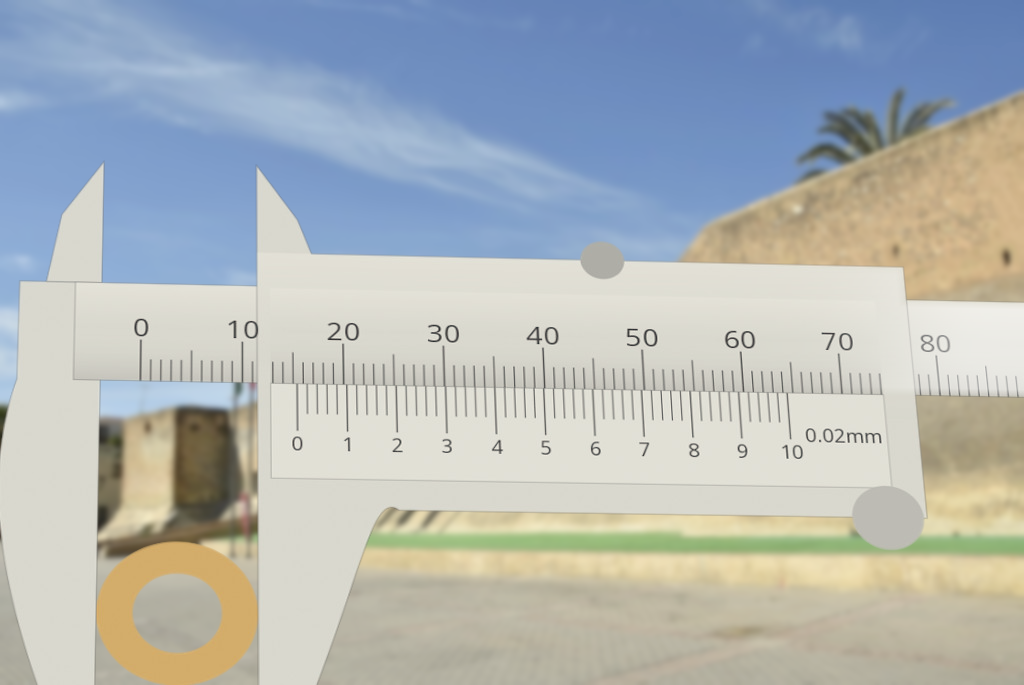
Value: {"value": 15.4, "unit": "mm"}
